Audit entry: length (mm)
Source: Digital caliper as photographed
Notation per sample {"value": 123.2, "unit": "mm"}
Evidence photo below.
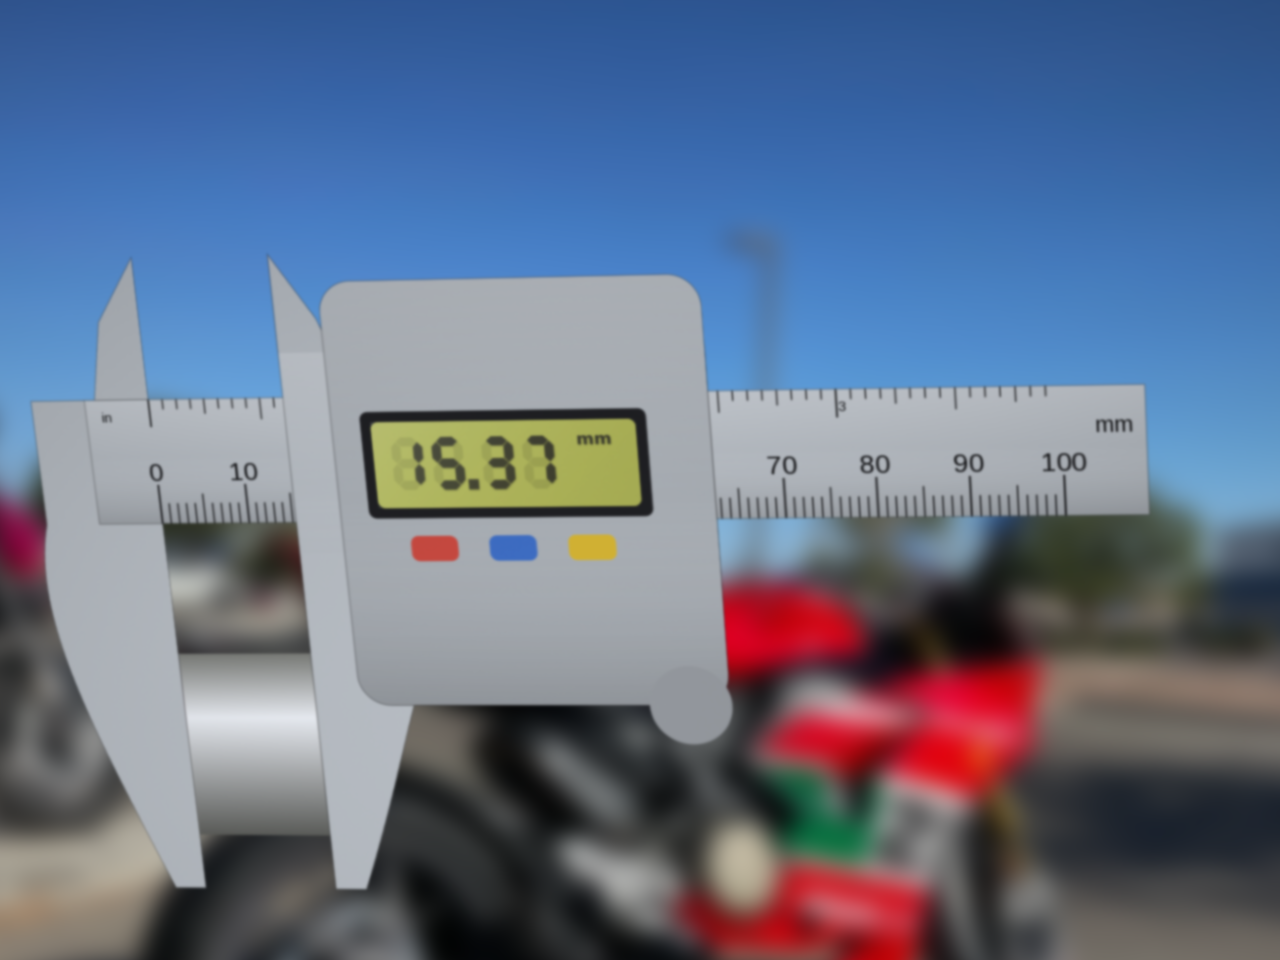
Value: {"value": 15.37, "unit": "mm"}
